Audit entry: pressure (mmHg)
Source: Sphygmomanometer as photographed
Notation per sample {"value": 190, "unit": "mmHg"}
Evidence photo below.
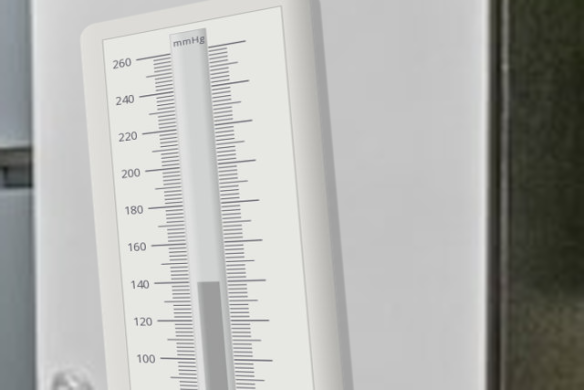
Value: {"value": 140, "unit": "mmHg"}
